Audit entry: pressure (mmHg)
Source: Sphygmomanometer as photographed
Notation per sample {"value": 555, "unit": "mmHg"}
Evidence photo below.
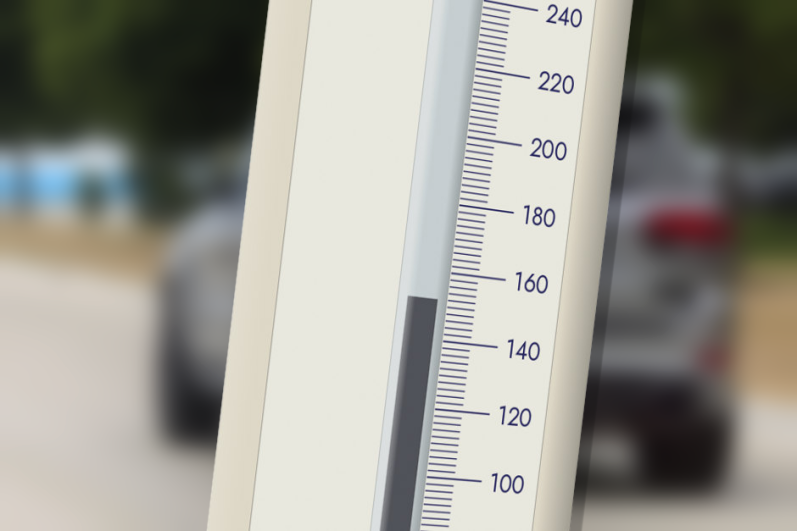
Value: {"value": 152, "unit": "mmHg"}
